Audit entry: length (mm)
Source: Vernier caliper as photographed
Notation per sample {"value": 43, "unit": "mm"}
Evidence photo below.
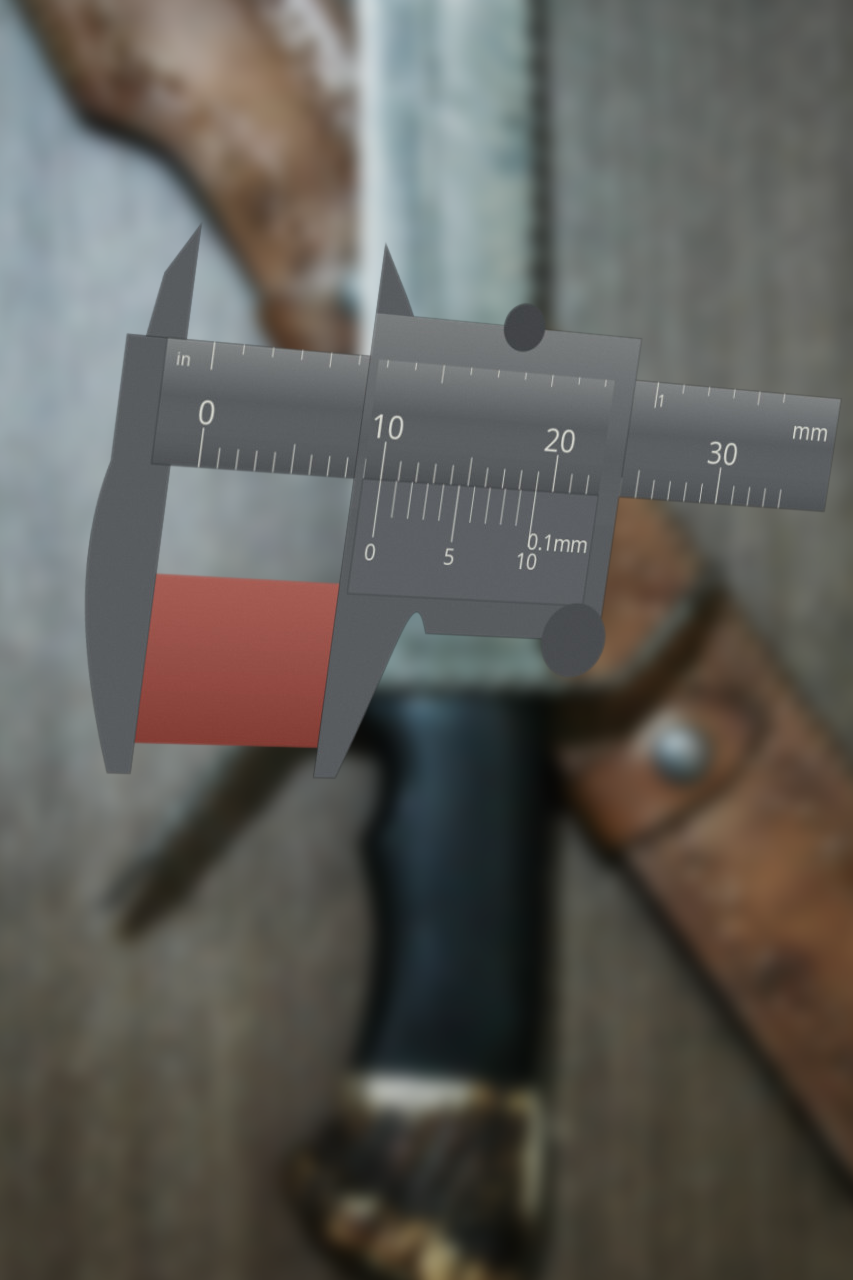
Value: {"value": 10.0, "unit": "mm"}
